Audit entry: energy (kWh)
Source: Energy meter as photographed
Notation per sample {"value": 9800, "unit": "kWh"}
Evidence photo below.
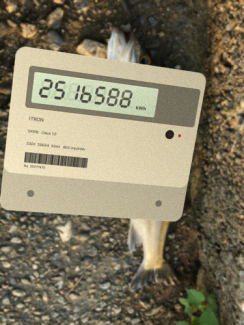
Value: {"value": 2516588, "unit": "kWh"}
